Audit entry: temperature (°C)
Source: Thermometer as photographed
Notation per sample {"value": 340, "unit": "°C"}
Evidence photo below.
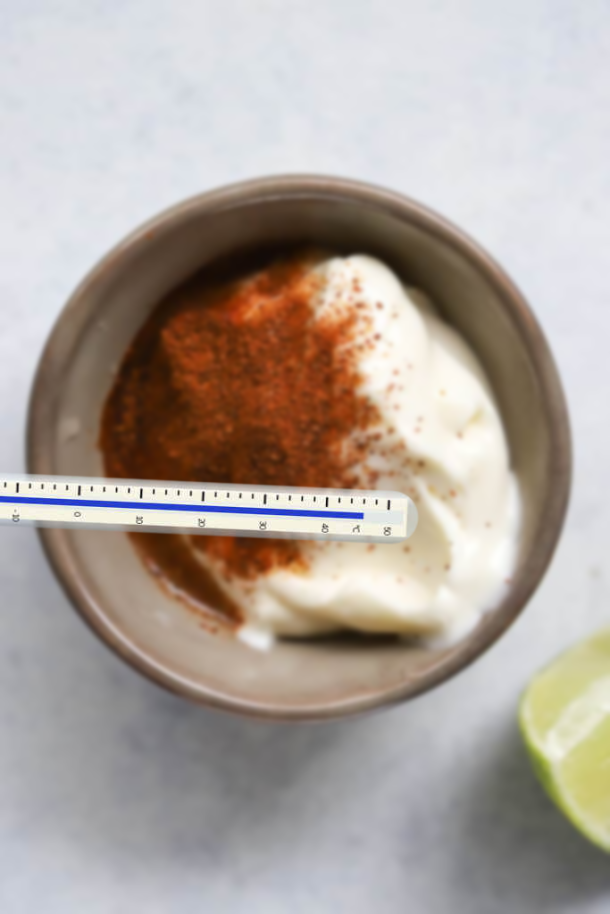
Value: {"value": 46, "unit": "°C"}
